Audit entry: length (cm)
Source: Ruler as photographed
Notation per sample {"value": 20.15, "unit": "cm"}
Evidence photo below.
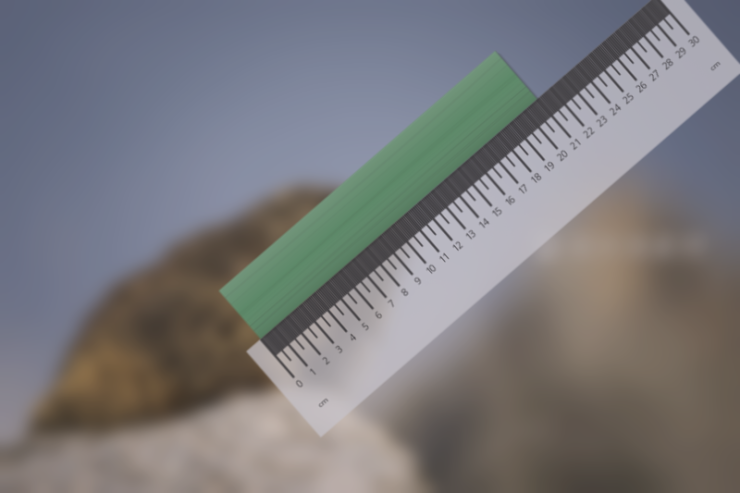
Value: {"value": 21, "unit": "cm"}
